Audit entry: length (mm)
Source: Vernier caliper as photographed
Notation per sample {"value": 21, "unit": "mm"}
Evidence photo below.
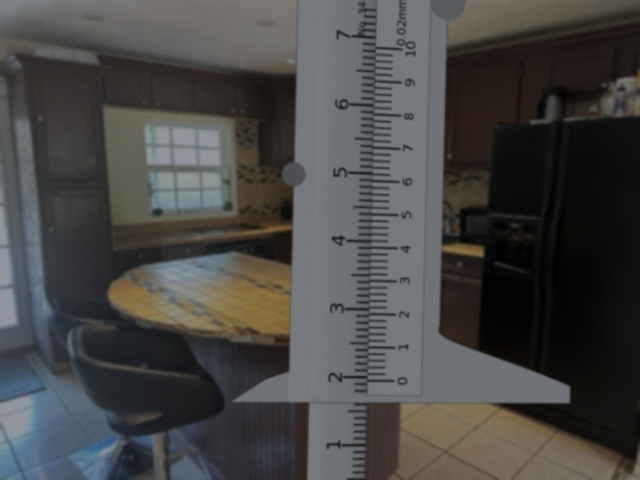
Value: {"value": 19.5, "unit": "mm"}
